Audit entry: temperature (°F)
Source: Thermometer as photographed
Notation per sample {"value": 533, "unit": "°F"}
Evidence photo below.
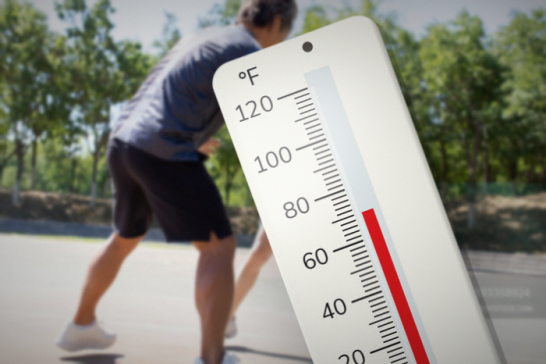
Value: {"value": 70, "unit": "°F"}
